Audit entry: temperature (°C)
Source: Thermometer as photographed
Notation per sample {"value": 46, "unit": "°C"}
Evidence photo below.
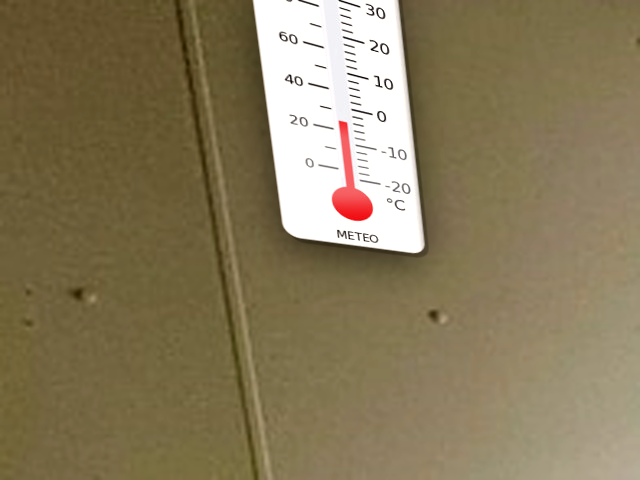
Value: {"value": -4, "unit": "°C"}
